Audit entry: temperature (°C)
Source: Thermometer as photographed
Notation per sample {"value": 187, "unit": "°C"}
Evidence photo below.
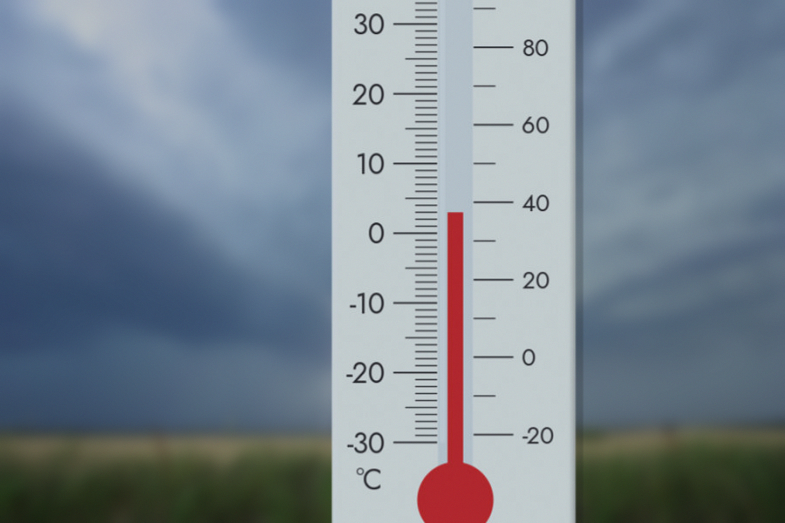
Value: {"value": 3, "unit": "°C"}
